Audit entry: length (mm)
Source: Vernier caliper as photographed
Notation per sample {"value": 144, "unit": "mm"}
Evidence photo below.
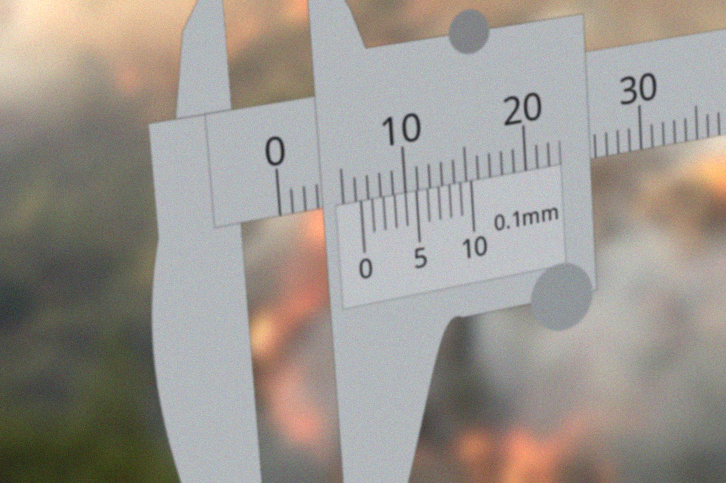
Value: {"value": 6.4, "unit": "mm"}
